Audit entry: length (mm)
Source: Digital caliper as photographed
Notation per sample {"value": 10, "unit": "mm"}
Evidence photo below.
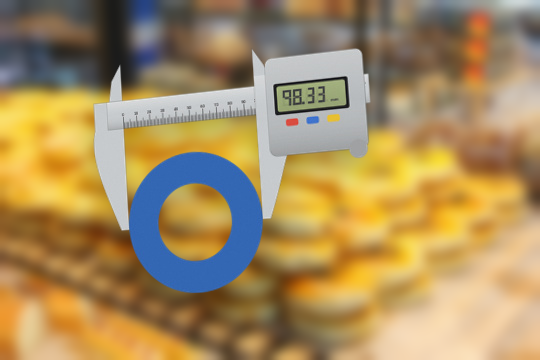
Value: {"value": 98.33, "unit": "mm"}
